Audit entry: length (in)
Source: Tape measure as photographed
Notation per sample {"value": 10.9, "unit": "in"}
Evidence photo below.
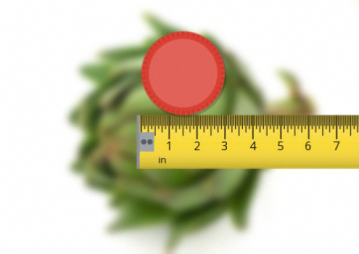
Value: {"value": 3, "unit": "in"}
